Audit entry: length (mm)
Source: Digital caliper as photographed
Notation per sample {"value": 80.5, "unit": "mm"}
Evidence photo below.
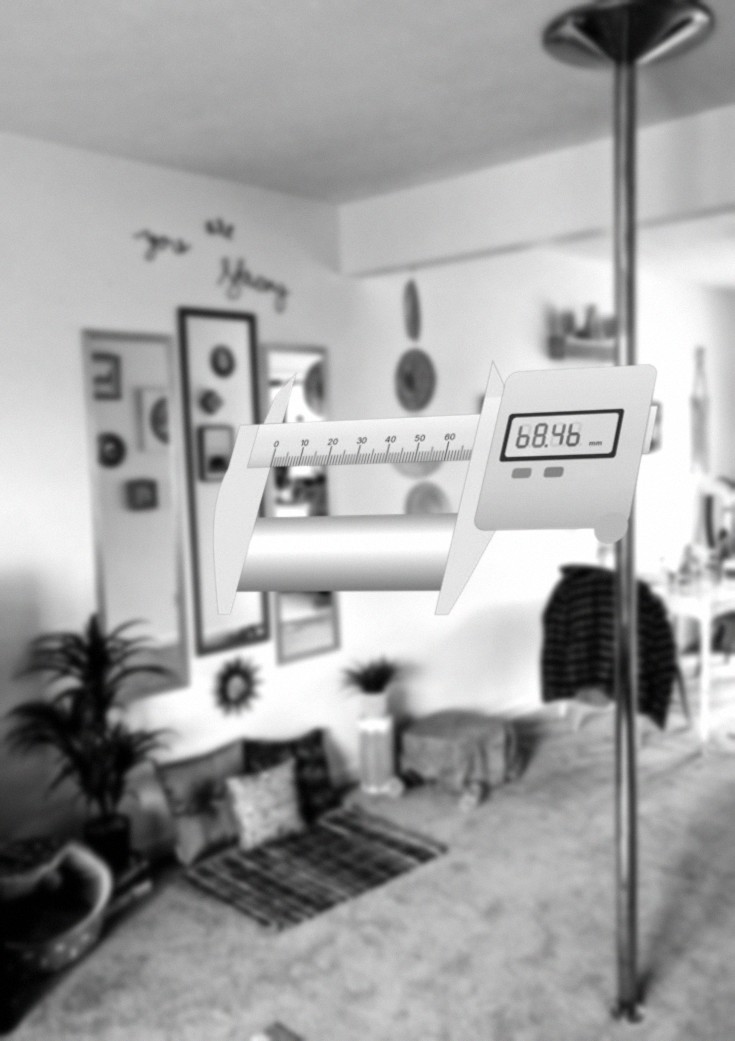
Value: {"value": 68.46, "unit": "mm"}
